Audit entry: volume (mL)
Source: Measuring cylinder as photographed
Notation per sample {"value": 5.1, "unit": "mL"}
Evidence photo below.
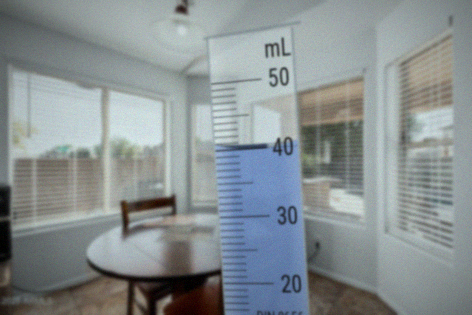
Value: {"value": 40, "unit": "mL"}
